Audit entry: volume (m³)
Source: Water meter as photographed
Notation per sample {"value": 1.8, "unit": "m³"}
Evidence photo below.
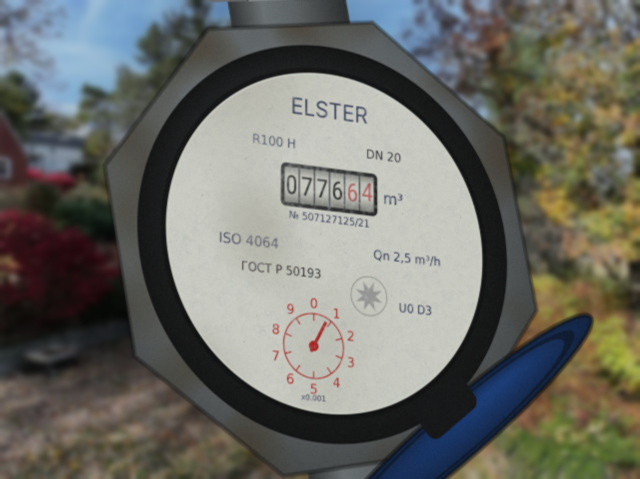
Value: {"value": 776.640, "unit": "m³"}
